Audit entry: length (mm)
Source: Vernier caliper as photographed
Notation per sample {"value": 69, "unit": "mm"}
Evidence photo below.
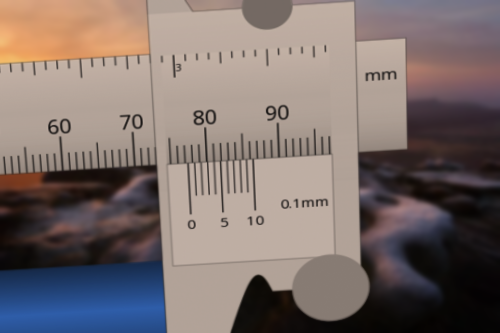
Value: {"value": 77.4, "unit": "mm"}
